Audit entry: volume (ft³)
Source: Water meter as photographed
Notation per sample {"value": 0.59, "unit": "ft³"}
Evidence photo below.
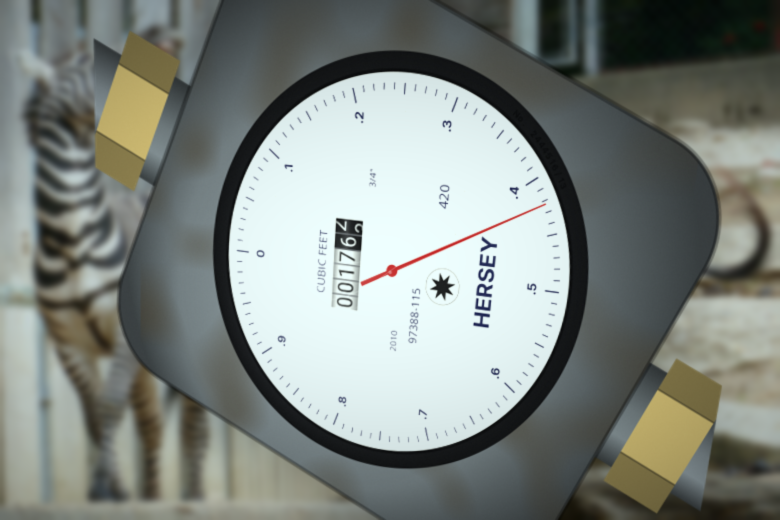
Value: {"value": 1762.42, "unit": "ft³"}
